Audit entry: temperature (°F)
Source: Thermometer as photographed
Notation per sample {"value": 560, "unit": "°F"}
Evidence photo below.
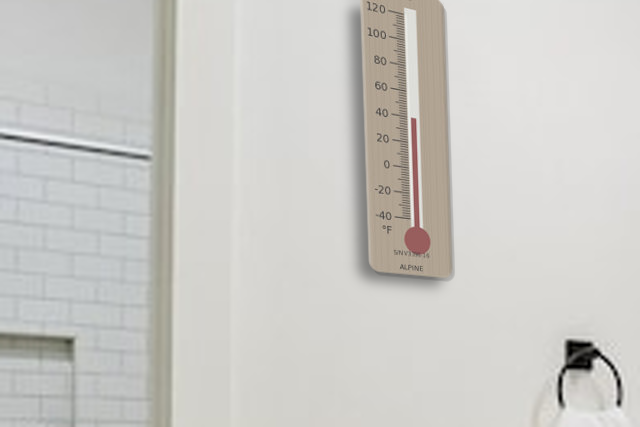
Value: {"value": 40, "unit": "°F"}
